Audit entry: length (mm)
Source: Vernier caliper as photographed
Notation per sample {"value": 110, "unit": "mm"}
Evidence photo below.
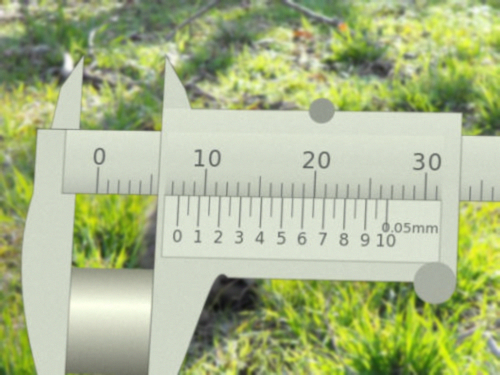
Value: {"value": 7.6, "unit": "mm"}
